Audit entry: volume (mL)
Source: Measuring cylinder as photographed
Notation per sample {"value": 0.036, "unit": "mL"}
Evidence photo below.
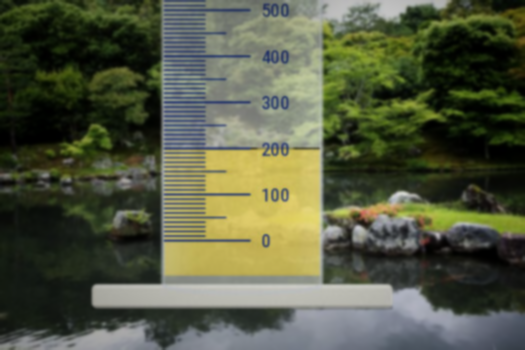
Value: {"value": 200, "unit": "mL"}
